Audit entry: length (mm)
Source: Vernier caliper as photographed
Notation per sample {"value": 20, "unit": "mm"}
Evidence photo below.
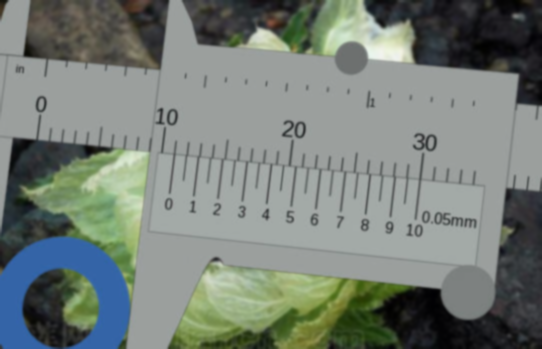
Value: {"value": 11.0, "unit": "mm"}
